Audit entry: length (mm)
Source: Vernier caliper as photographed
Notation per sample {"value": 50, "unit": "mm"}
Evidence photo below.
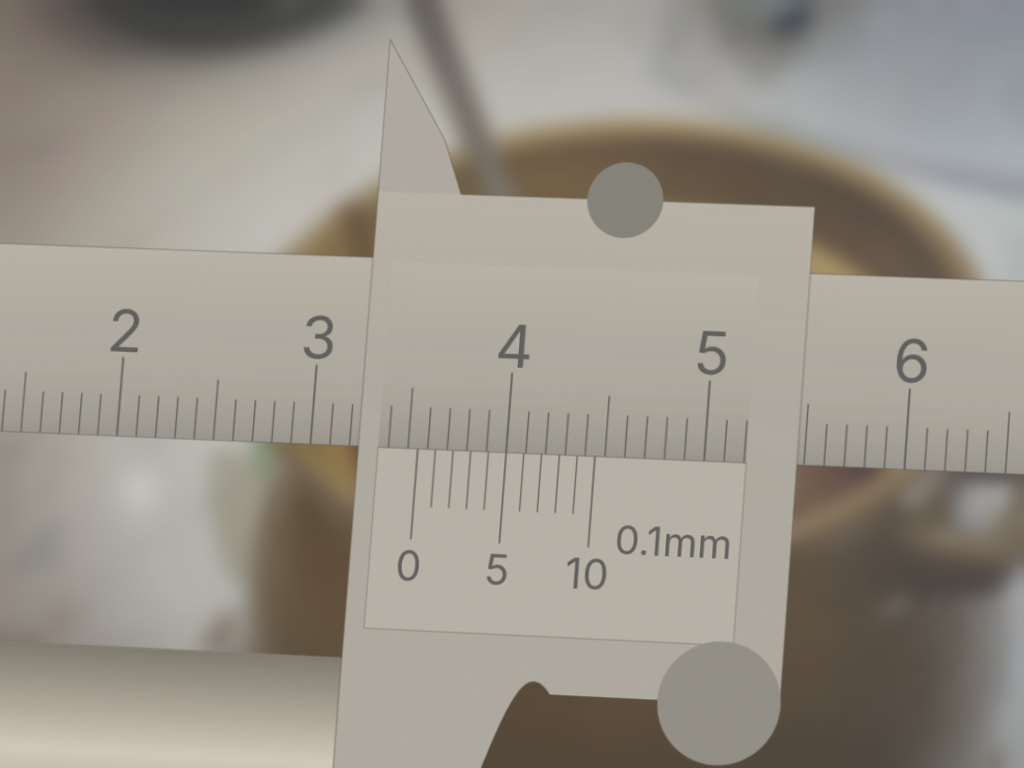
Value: {"value": 35.5, "unit": "mm"}
